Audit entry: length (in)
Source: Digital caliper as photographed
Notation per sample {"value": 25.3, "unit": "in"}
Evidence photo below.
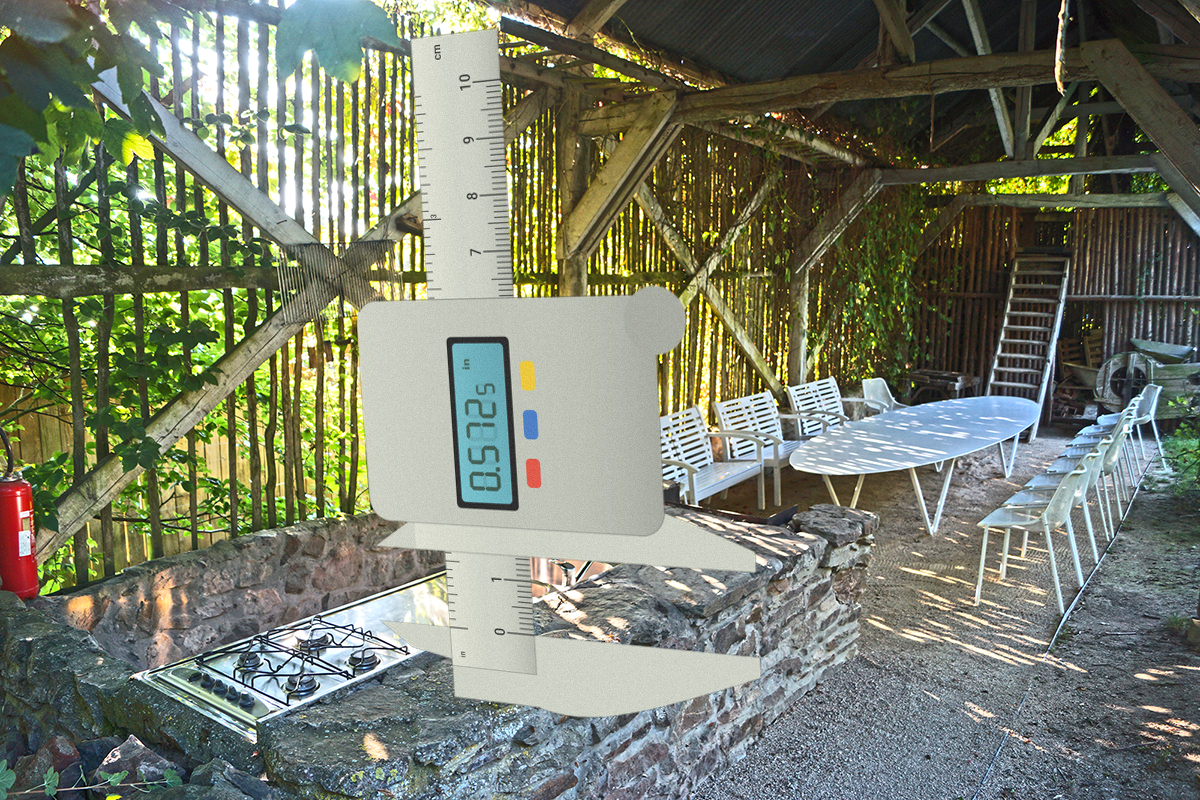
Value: {"value": 0.5725, "unit": "in"}
